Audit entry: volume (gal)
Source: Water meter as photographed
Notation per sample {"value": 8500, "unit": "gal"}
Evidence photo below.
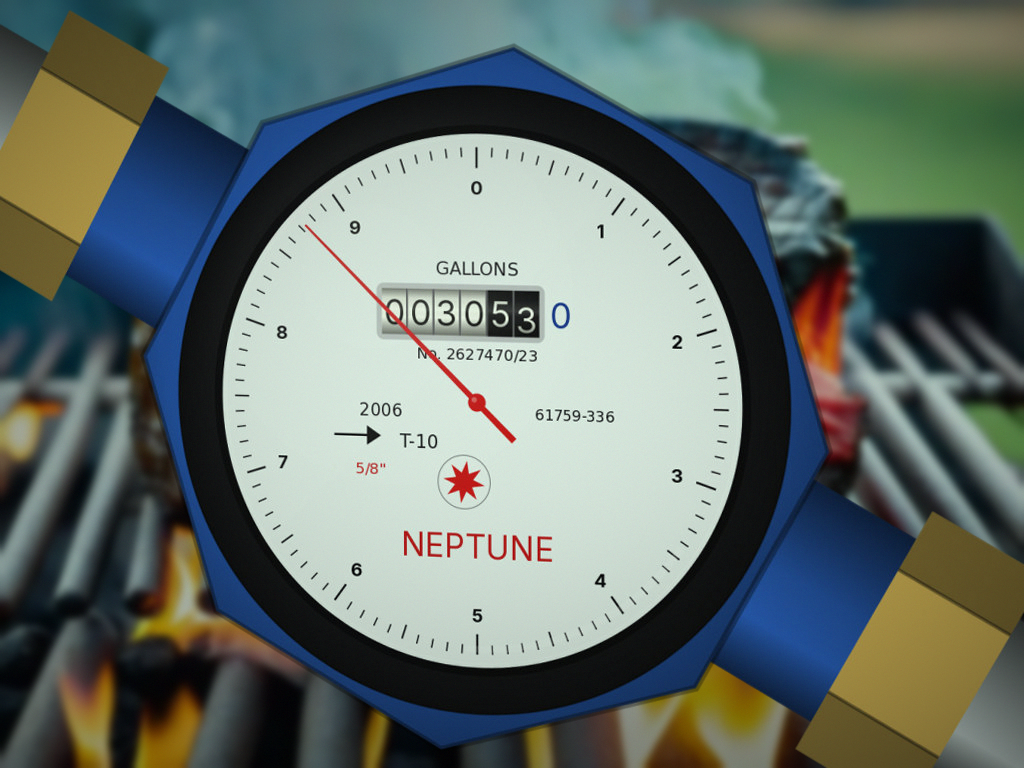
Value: {"value": 30528.7, "unit": "gal"}
